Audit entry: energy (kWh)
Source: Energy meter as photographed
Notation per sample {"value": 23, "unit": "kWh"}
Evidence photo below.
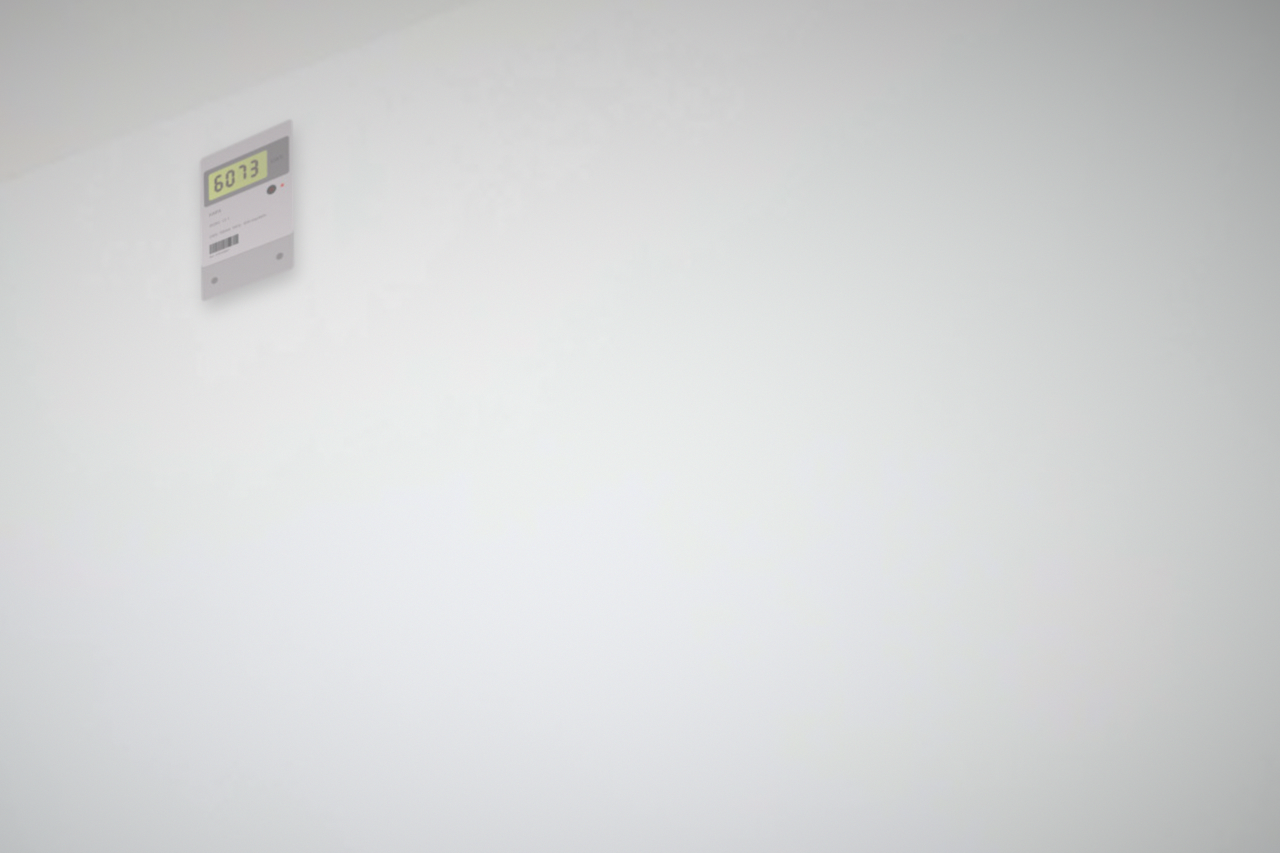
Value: {"value": 6073, "unit": "kWh"}
